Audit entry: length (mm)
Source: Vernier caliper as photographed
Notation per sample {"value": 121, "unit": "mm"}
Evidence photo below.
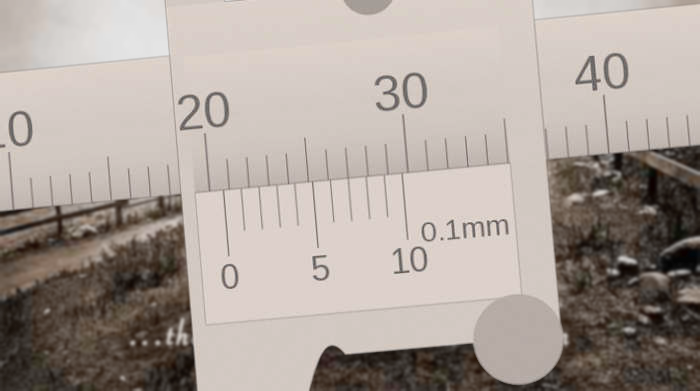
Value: {"value": 20.7, "unit": "mm"}
